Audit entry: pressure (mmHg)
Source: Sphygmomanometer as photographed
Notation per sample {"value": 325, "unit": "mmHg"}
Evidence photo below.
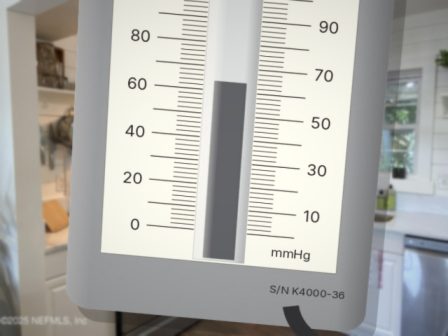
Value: {"value": 64, "unit": "mmHg"}
